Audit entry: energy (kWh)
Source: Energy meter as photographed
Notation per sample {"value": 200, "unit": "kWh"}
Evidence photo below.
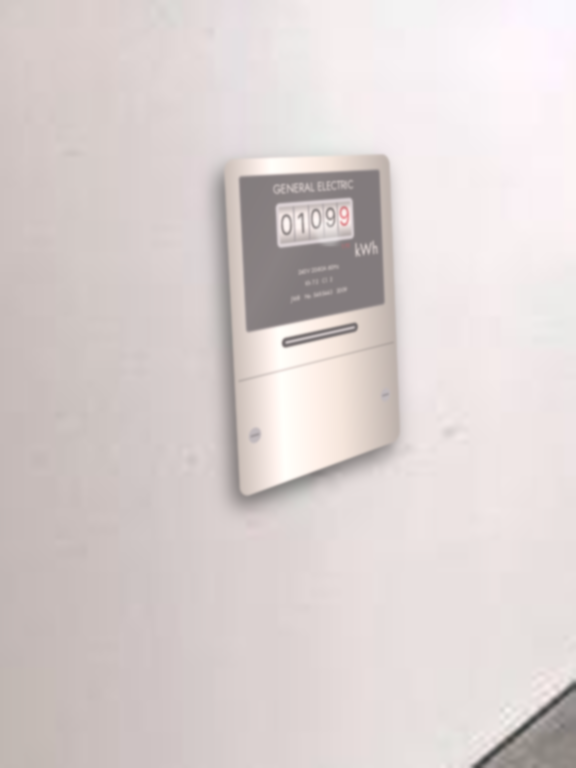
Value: {"value": 109.9, "unit": "kWh"}
